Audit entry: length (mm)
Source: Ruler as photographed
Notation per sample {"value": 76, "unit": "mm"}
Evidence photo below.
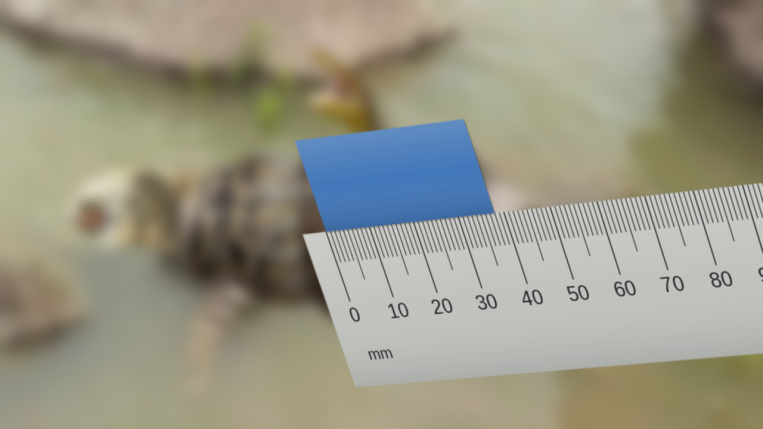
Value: {"value": 38, "unit": "mm"}
